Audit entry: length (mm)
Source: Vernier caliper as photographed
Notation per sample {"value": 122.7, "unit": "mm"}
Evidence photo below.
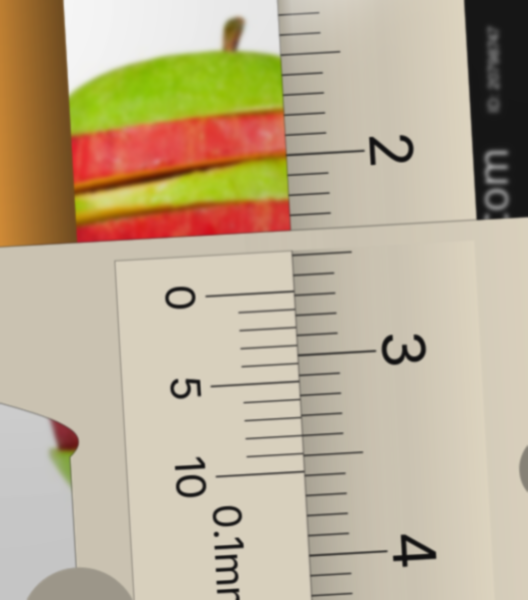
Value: {"value": 26.8, "unit": "mm"}
